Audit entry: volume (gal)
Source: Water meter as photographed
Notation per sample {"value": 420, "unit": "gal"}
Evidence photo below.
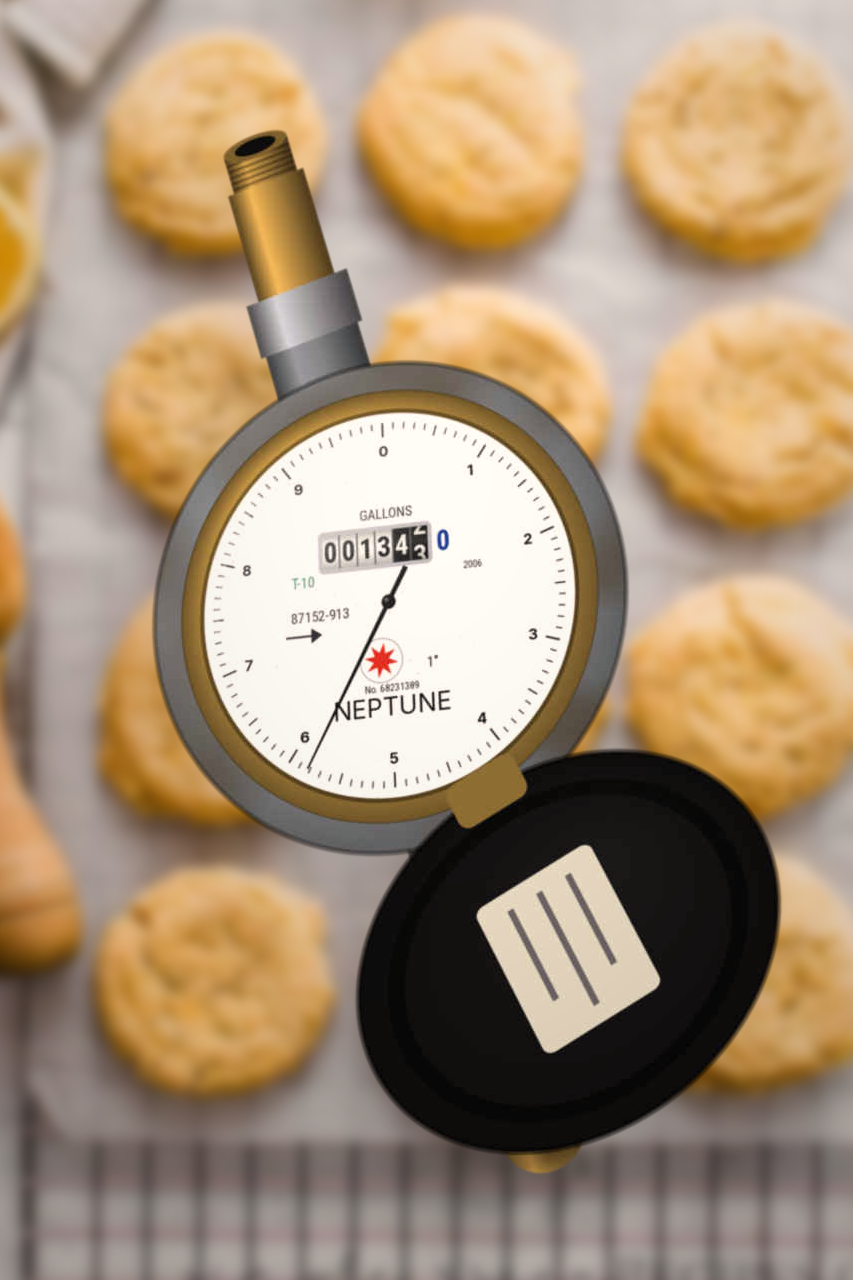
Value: {"value": 13425.8, "unit": "gal"}
